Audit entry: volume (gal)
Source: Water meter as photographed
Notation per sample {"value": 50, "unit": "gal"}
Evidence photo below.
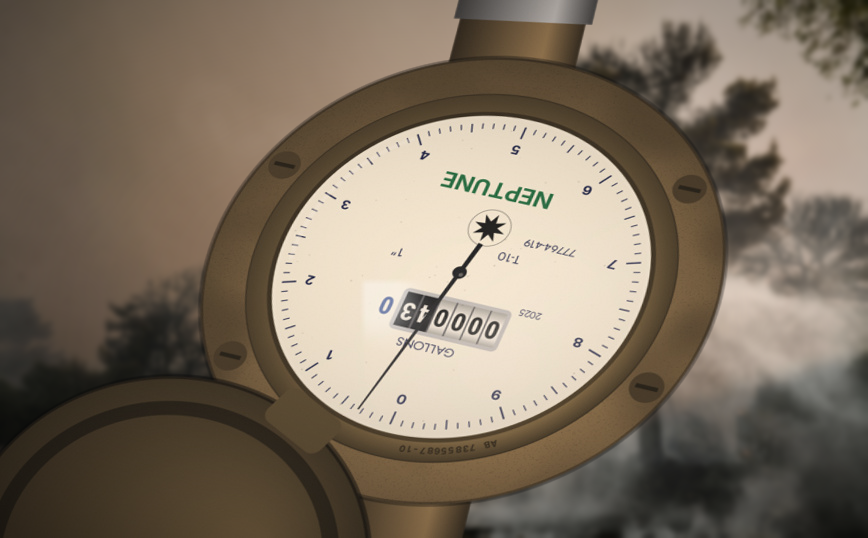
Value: {"value": 430.3, "unit": "gal"}
